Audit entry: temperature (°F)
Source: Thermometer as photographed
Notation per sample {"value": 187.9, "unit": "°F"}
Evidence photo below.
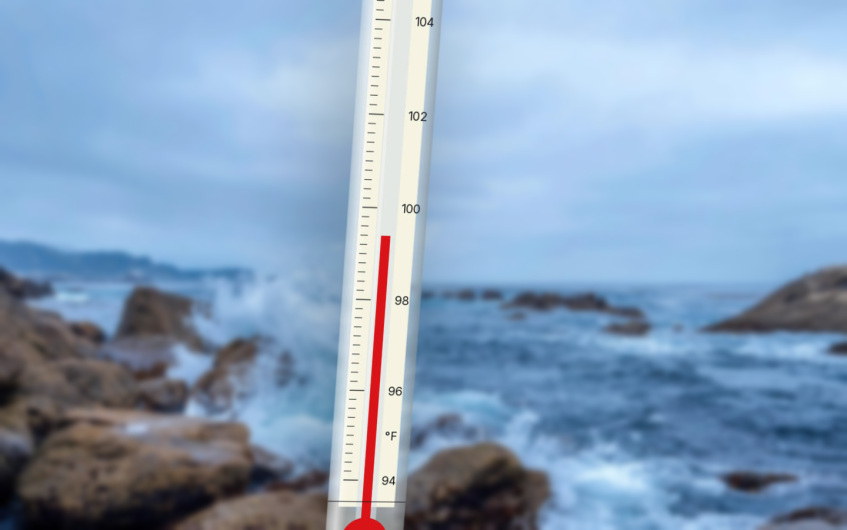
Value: {"value": 99.4, "unit": "°F"}
